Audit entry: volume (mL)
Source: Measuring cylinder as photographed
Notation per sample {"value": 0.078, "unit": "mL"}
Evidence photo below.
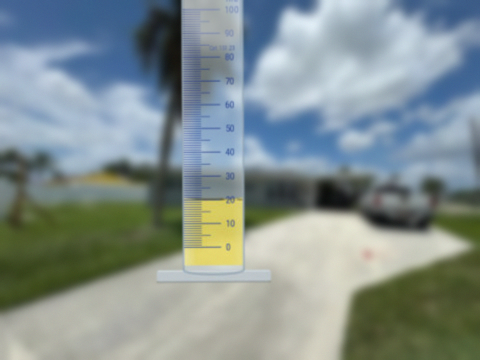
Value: {"value": 20, "unit": "mL"}
